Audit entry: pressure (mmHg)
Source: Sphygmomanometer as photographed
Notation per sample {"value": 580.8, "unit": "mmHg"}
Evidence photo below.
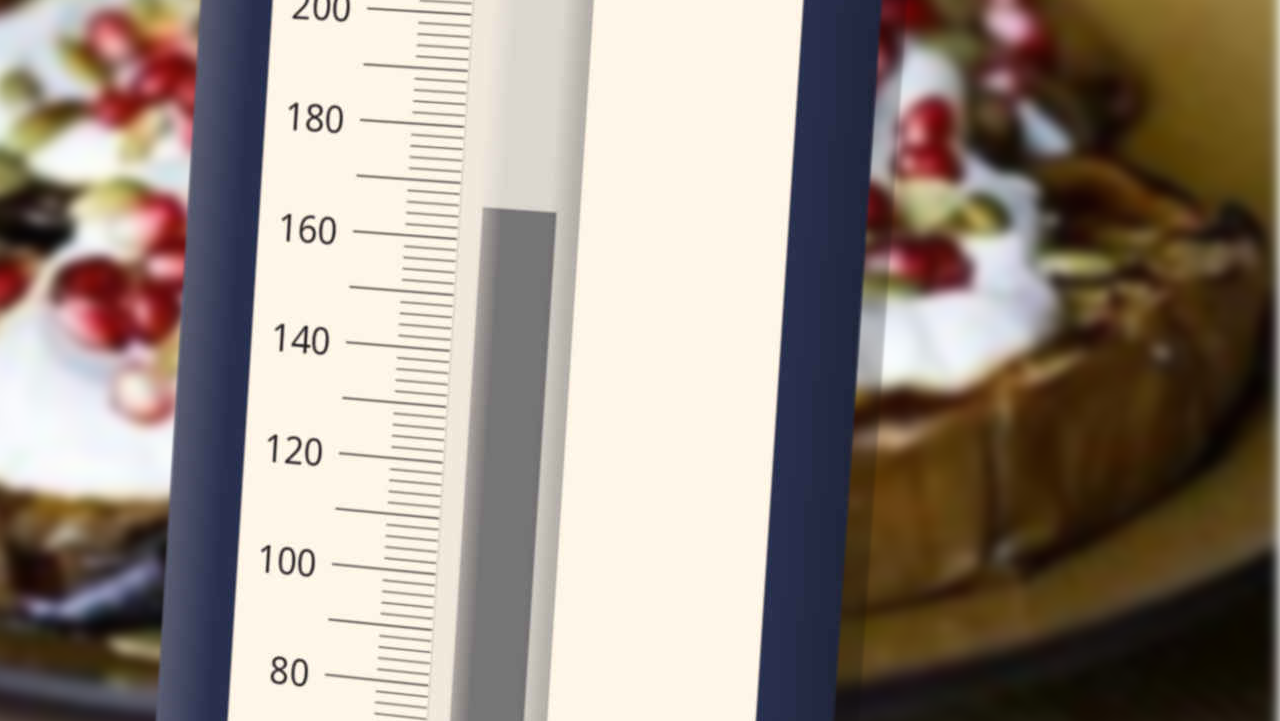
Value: {"value": 166, "unit": "mmHg"}
